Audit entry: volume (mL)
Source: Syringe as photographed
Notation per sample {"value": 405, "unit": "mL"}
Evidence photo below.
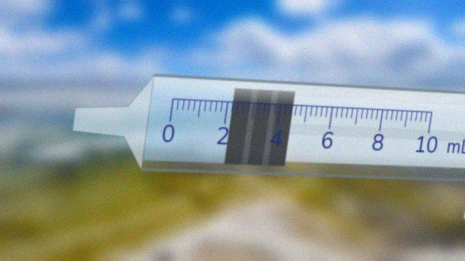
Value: {"value": 2.2, "unit": "mL"}
